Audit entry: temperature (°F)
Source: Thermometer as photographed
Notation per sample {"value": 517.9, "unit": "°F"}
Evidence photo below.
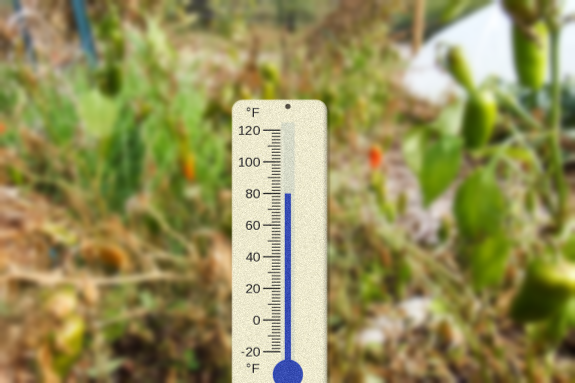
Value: {"value": 80, "unit": "°F"}
